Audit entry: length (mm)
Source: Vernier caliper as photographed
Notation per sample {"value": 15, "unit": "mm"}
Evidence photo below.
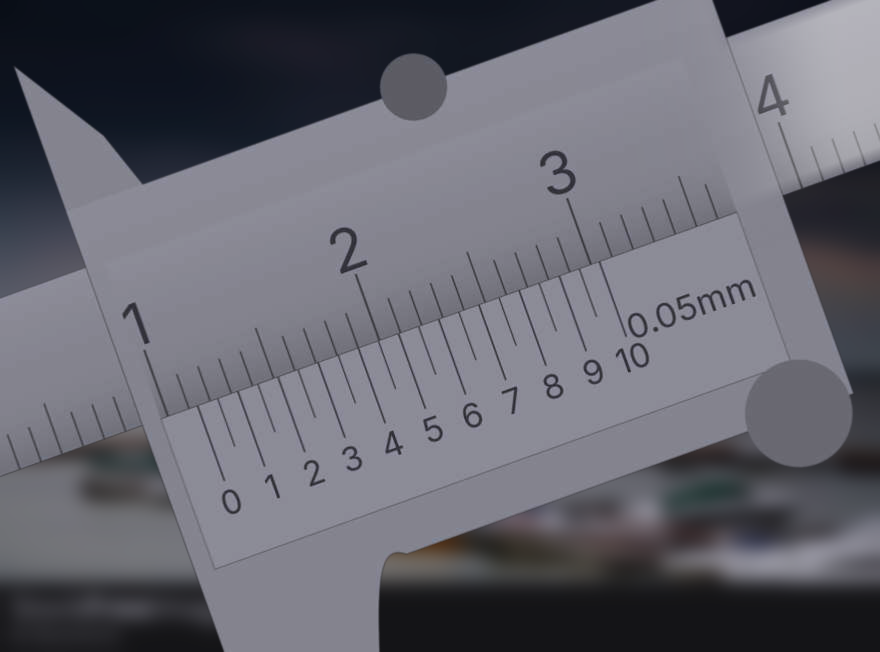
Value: {"value": 11.4, "unit": "mm"}
